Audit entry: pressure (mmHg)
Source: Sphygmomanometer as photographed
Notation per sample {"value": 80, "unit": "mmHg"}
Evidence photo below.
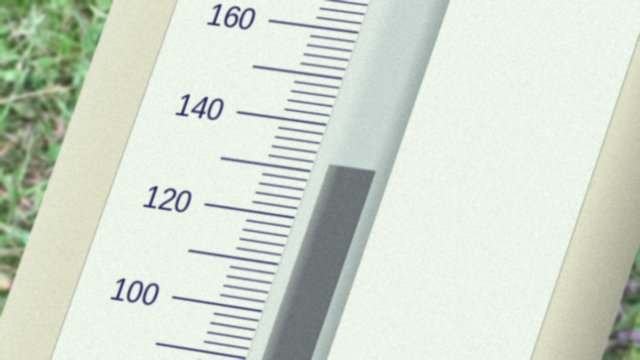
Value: {"value": 132, "unit": "mmHg"}
